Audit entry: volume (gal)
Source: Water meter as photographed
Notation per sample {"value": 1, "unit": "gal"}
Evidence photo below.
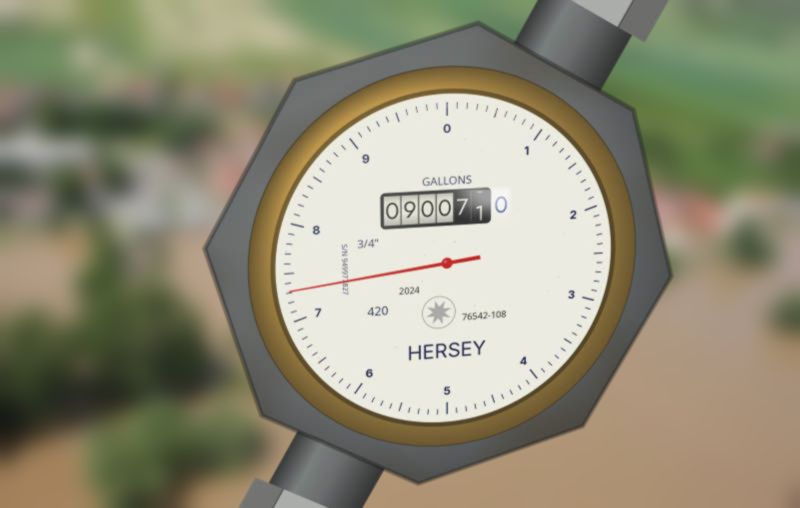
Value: {"value": 900707.3, "unit": "gal"}
